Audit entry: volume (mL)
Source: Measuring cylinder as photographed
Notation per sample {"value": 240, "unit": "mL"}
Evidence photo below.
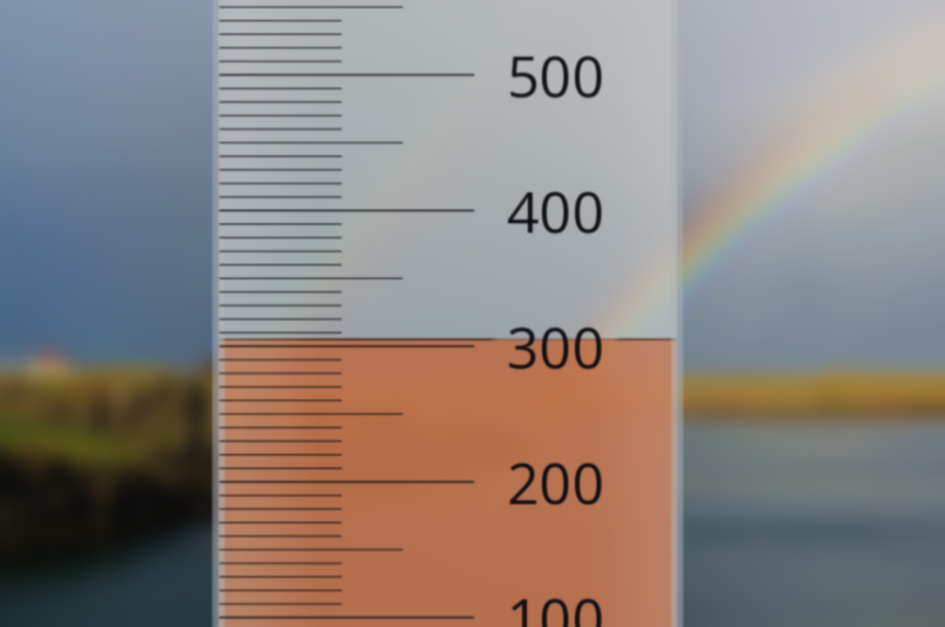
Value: {"value": 305, "unit": "mL"}
